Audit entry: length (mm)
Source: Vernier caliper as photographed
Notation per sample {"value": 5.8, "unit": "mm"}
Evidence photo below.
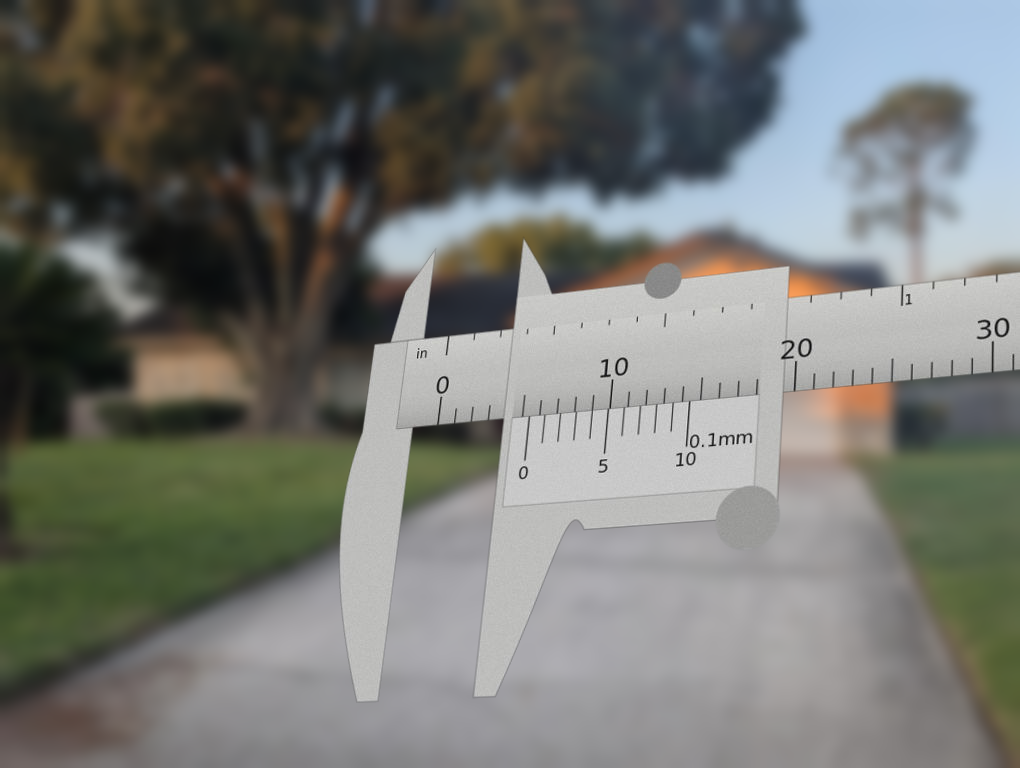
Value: {"value": 5.4, "unit": "mm"}
